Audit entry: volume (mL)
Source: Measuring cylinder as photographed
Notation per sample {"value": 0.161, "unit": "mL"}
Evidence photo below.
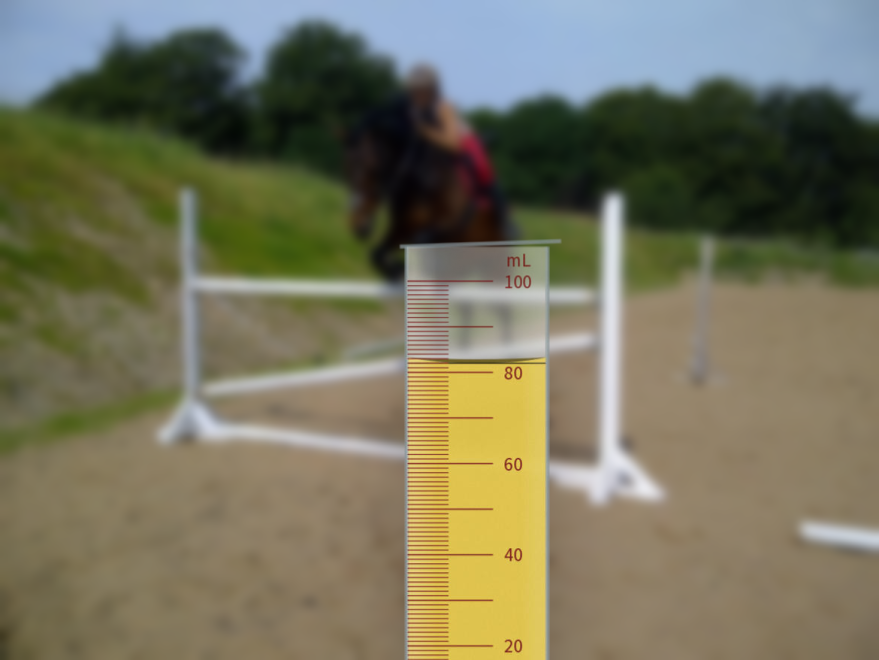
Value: {"value": 82, "unit": "mL"}
